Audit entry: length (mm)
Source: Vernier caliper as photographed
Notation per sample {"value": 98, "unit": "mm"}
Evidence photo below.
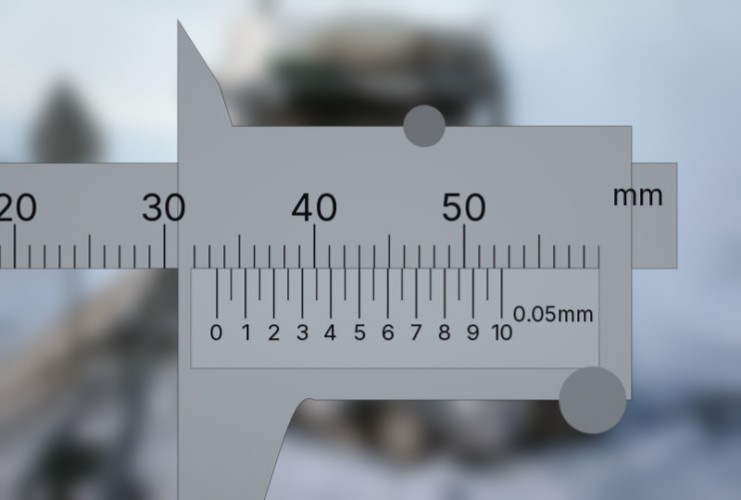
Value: {"value": 33.5, "unit": "mm"}
